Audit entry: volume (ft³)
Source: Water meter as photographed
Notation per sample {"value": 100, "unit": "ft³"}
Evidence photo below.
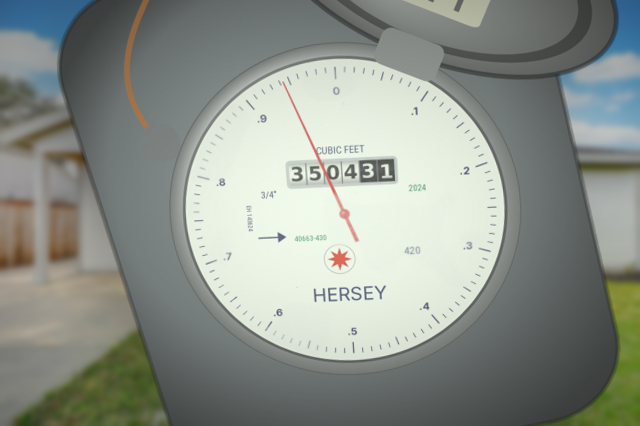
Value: {"value": 350430.94, "unit": "ft³"}
